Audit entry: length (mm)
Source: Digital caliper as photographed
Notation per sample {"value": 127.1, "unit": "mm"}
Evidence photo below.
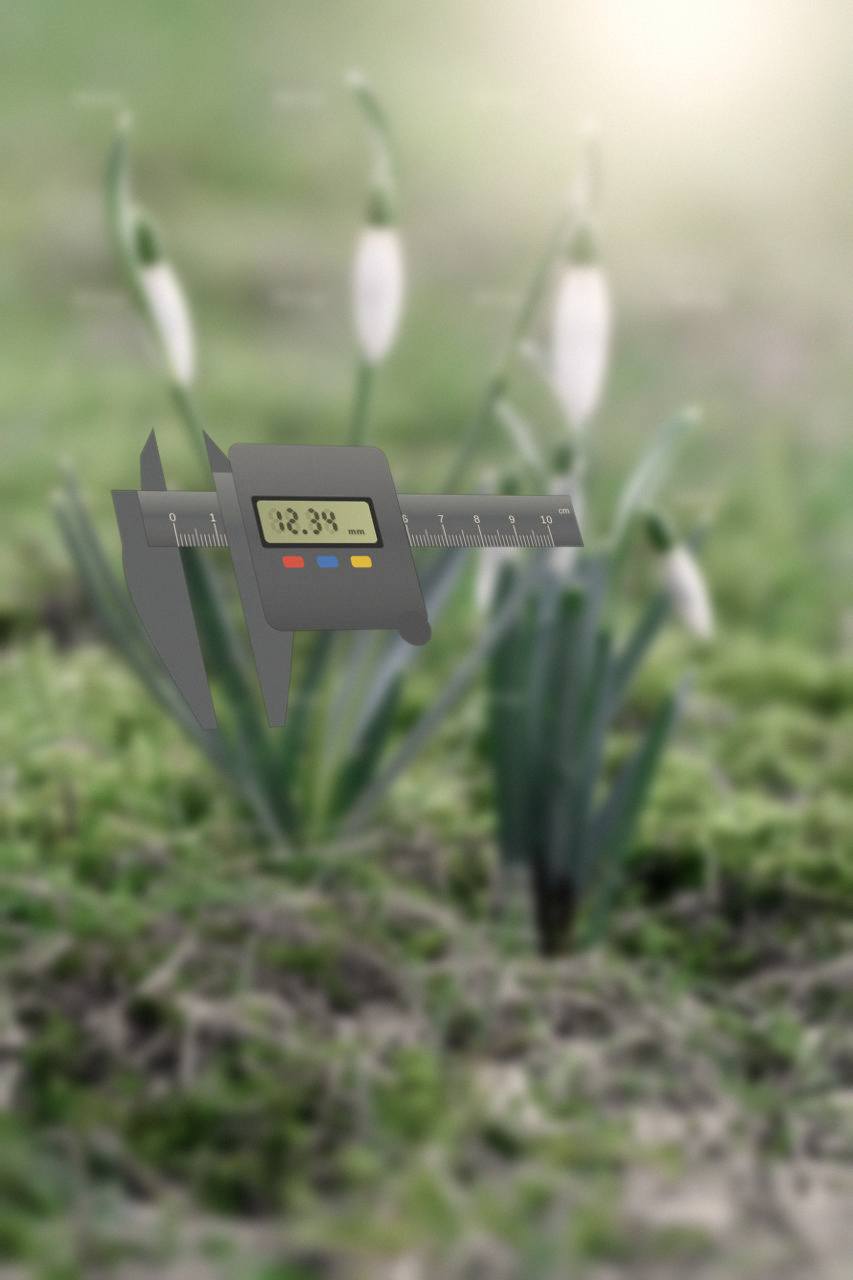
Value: {"value": 12.34, "unit": "mm"}
